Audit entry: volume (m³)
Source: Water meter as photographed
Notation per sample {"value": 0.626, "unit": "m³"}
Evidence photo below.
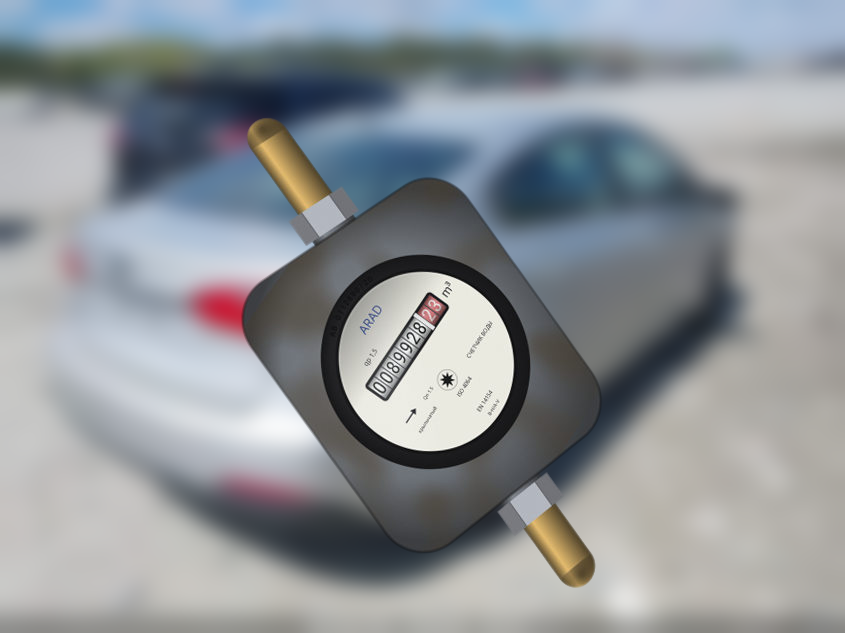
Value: {"value": 89928.23, "unit": "m³"}
